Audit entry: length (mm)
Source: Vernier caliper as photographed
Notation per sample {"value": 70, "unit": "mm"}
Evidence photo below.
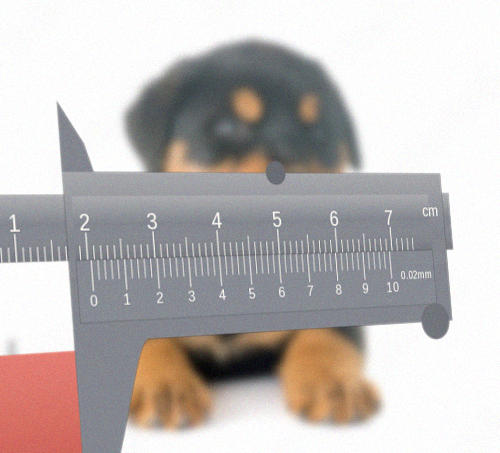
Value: {"value": 20.5, "unit": "mm"}
